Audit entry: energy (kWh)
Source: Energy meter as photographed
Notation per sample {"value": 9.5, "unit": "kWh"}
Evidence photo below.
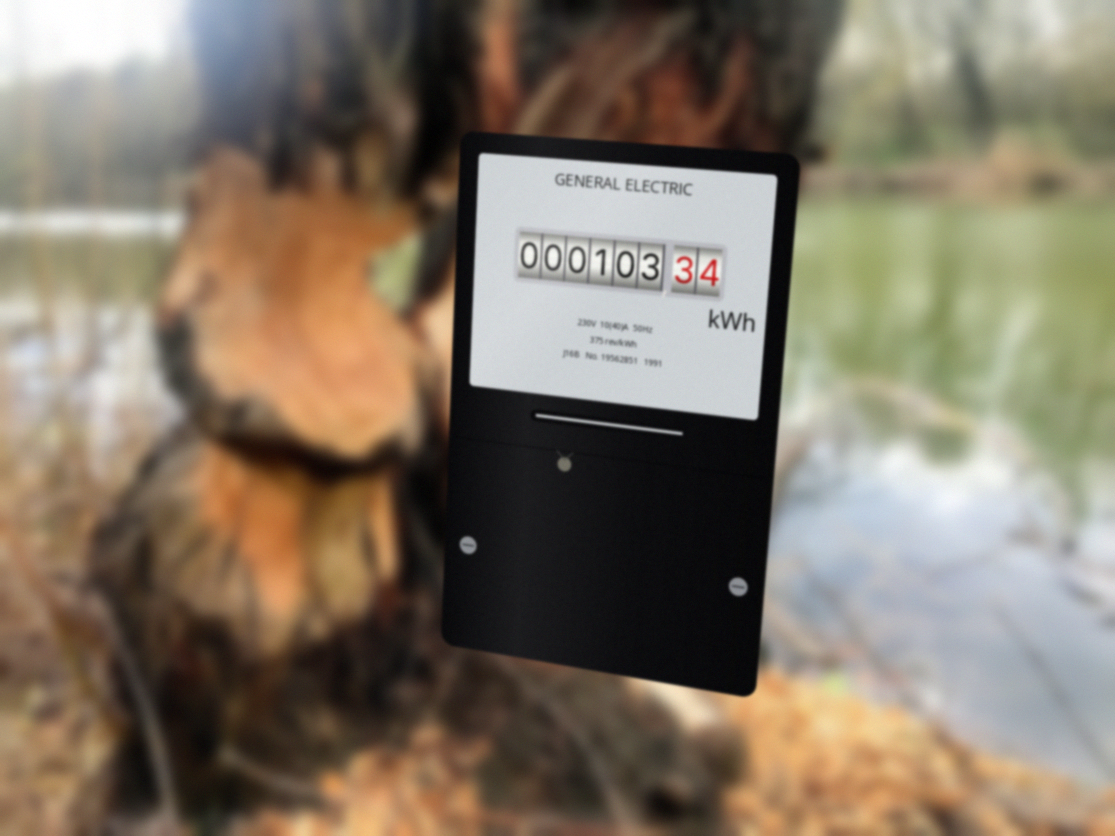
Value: {"value": 103.34, "unit": "kWh"}
